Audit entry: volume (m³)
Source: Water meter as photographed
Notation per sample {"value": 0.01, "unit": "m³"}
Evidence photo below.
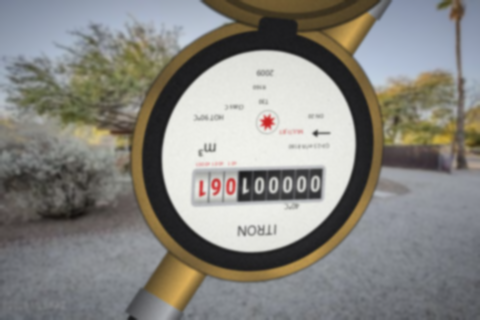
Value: {"value": 1.061, "unit": "m³"}
